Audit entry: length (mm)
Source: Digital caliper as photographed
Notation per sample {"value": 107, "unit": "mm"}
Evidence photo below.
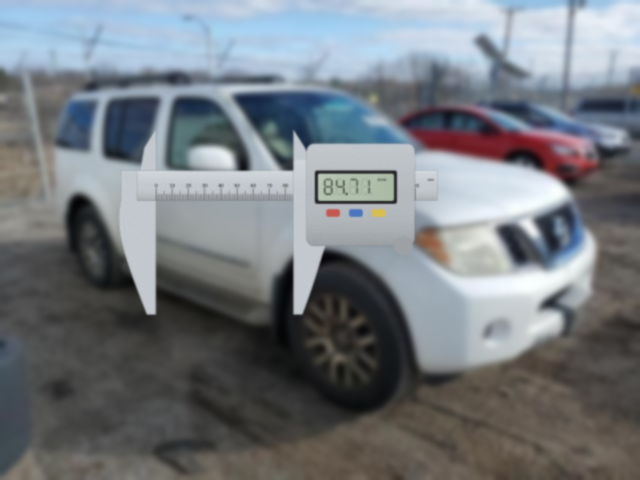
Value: {"value": 84.71, "unit": "mm"}
